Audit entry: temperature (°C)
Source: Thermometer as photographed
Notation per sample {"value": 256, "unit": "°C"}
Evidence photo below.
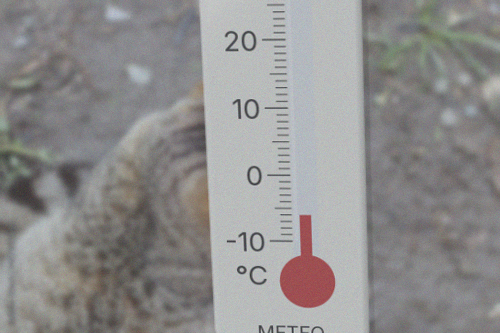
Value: {"value": -6, "unit": "°C"}
